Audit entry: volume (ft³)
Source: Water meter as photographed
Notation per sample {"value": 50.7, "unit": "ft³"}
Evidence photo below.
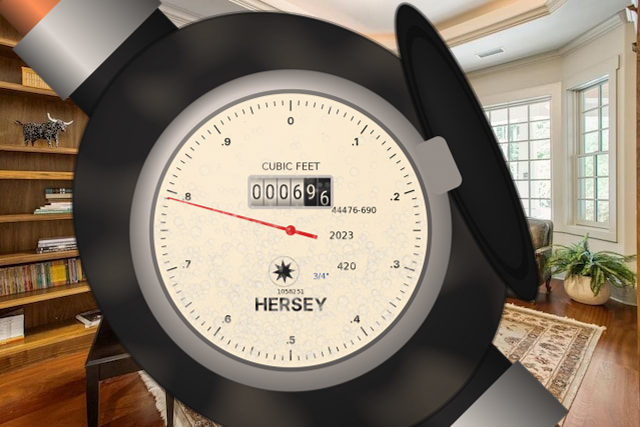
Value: {"value": 695.79, "unit": "ft³"}
